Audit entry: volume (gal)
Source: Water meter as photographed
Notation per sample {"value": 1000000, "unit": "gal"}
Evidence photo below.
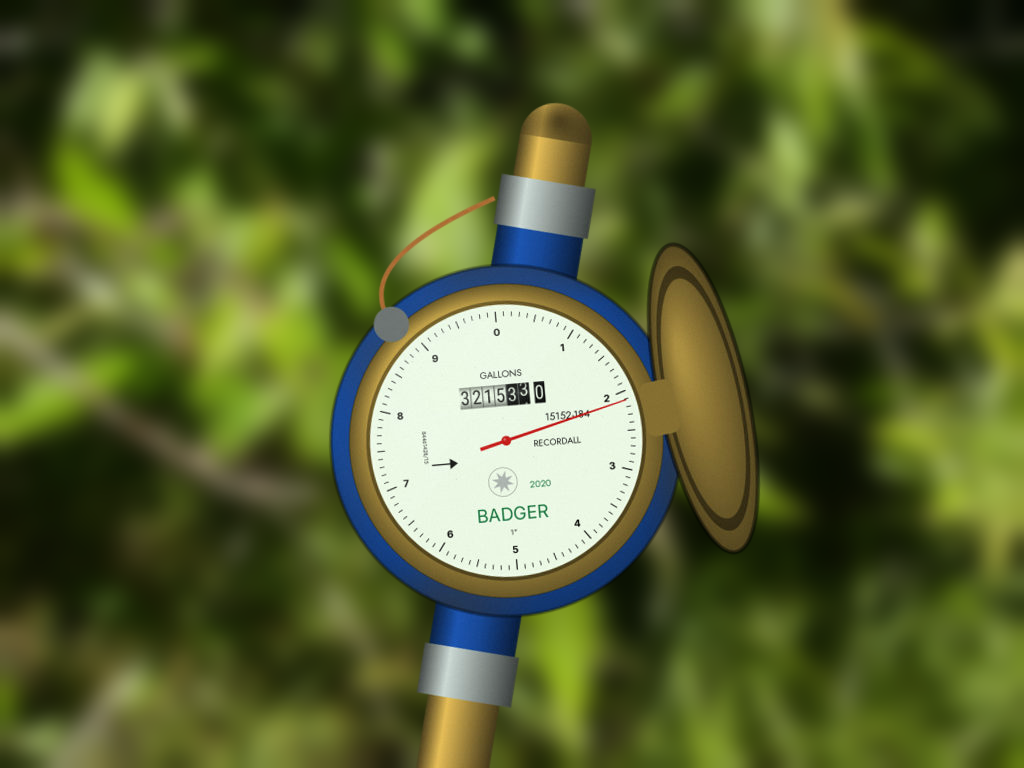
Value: {"value": 3215332.1, "unit": "gal"}
